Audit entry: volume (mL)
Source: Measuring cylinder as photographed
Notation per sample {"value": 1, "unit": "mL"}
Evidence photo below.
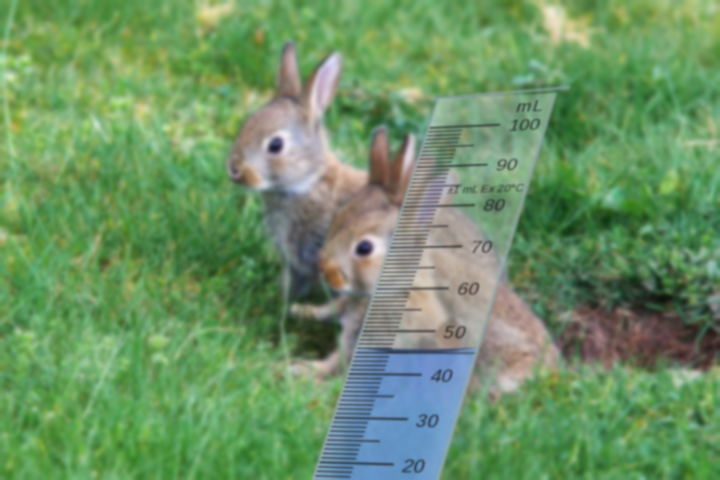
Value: {"value": 45, "unit": "mL"}
